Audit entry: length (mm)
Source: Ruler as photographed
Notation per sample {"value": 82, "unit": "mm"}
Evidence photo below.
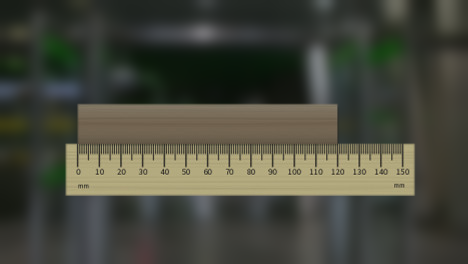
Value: {"value": 120, "unit": "mm"}
